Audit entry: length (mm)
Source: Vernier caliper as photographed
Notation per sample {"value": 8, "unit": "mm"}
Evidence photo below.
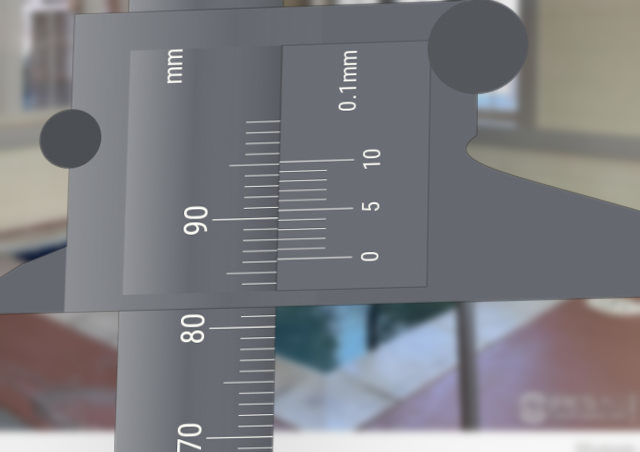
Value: {"value": 86.2, "unit": "mm"}
